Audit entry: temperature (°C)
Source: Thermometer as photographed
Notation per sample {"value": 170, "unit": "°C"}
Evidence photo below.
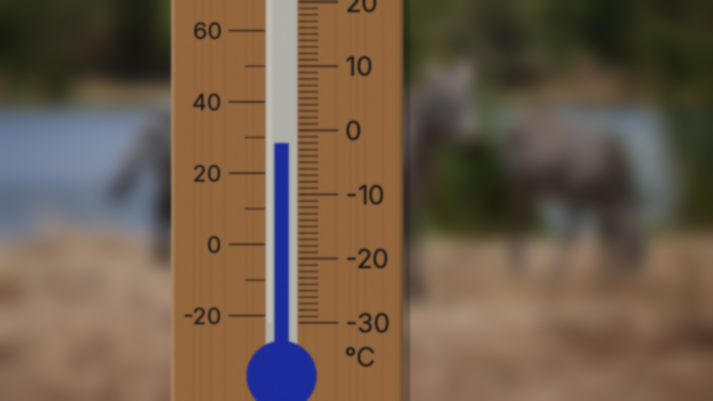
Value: {"value": -2, "unit": "°C"}
